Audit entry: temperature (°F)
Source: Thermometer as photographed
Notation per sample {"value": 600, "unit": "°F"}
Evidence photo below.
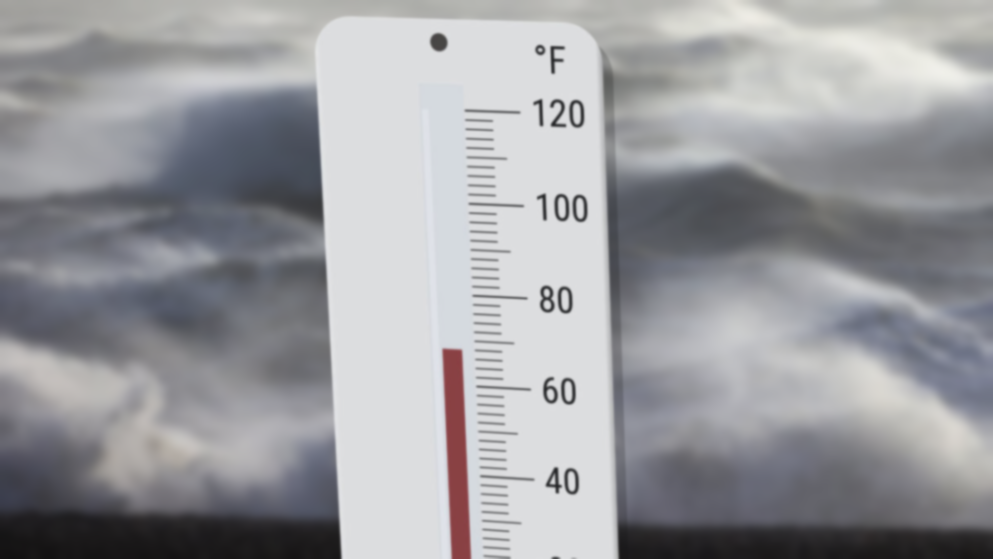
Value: {"value": 68, "unit": "°F"}
